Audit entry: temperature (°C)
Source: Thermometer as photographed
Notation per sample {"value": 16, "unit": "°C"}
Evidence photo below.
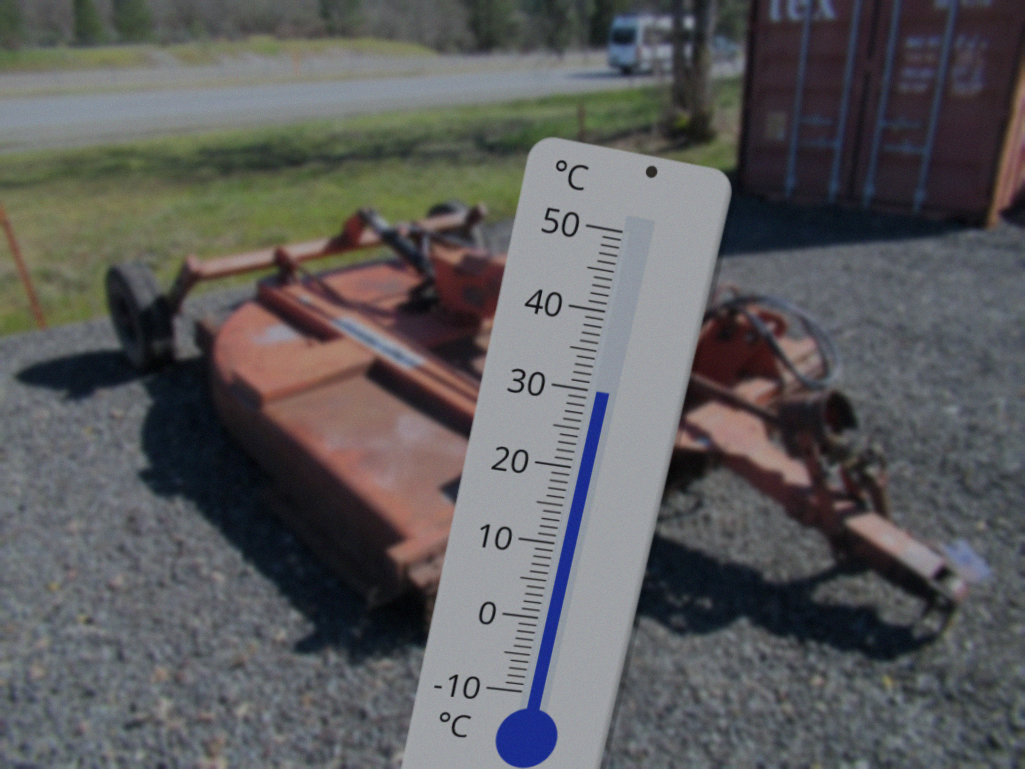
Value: {"value": 30, "unit": "°C"}
